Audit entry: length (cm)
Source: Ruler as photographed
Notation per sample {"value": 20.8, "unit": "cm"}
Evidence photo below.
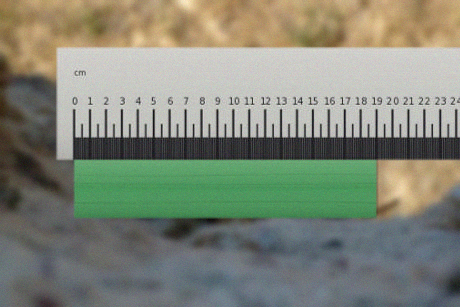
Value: {"value": 19, "unit": "cm"}
